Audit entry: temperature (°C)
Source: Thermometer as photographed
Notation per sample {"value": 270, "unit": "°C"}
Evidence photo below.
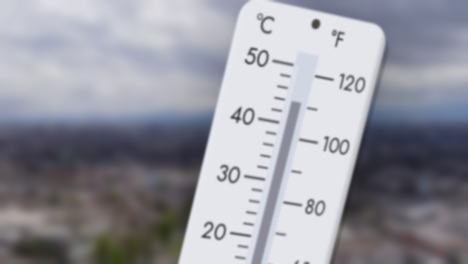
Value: {"value": 44, "unit": "°C"}
